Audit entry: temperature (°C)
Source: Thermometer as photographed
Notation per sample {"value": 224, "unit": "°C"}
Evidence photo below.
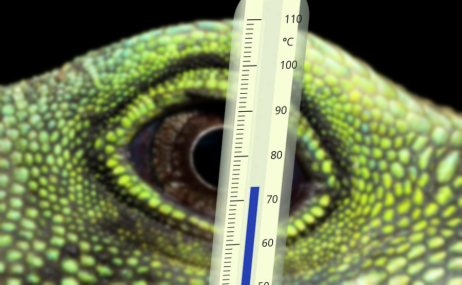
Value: {"value": 73, "unit": "°C"}
